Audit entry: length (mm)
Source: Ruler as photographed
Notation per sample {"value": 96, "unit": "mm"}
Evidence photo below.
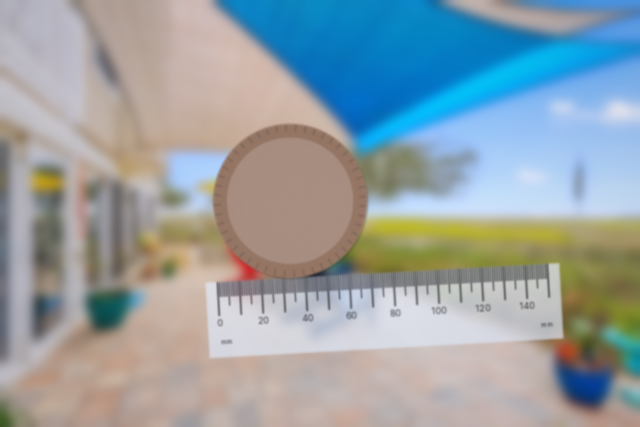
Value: {"value": 70, "unit": "mm"}
